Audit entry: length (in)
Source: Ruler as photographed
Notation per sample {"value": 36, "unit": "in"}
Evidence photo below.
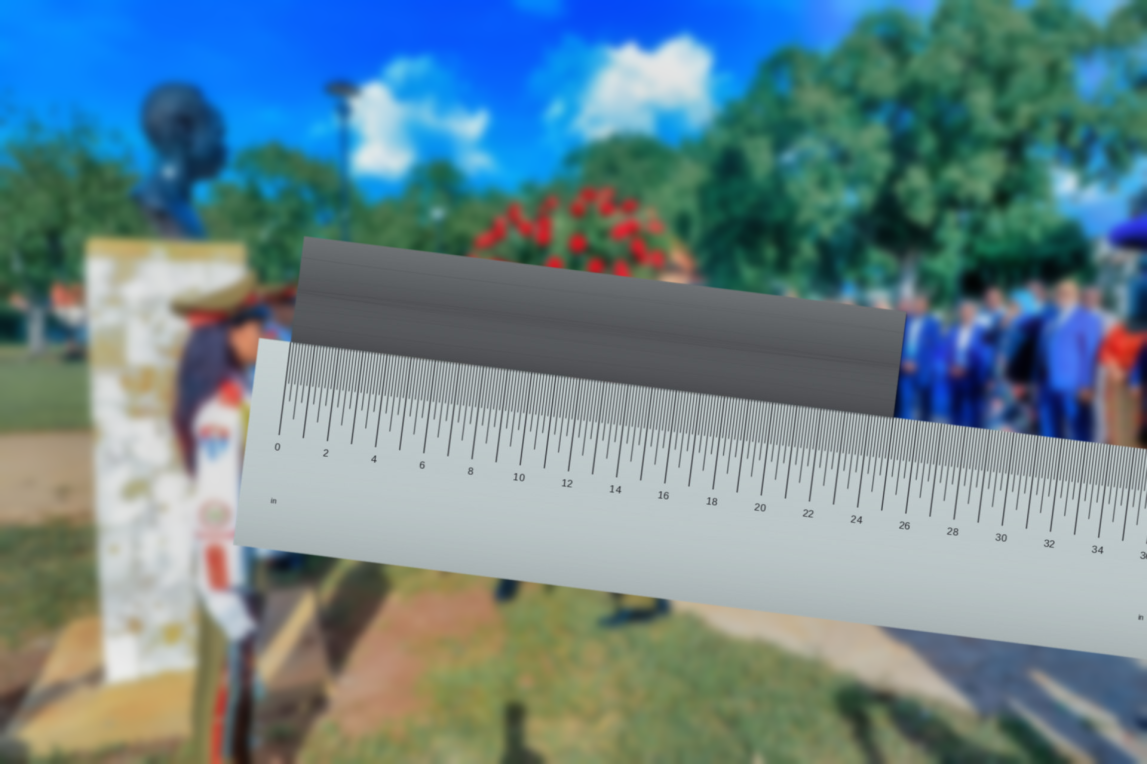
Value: {"value": 25, "unit": "in"}
